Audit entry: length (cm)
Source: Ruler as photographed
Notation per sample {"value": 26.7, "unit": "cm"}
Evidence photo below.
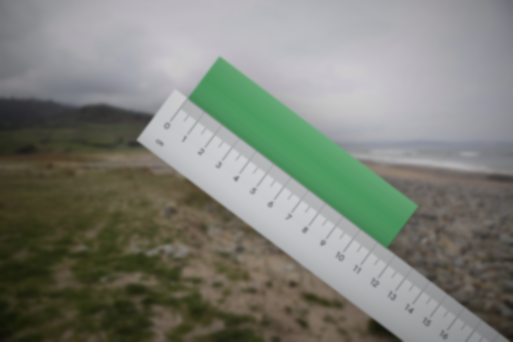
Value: {"value": 11.5, "unit": "cm"}
